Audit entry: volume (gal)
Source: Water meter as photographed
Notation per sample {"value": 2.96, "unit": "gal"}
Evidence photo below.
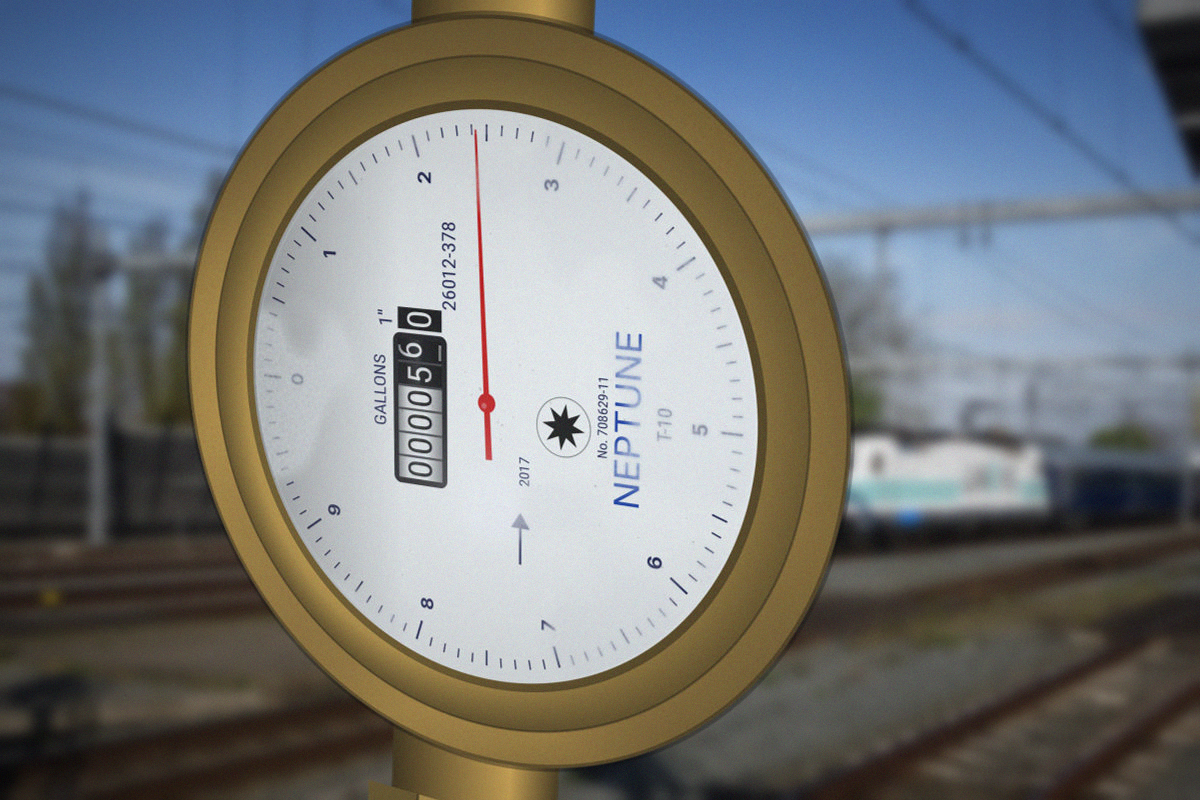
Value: {"value": 562.4, "unit": "gal"}
